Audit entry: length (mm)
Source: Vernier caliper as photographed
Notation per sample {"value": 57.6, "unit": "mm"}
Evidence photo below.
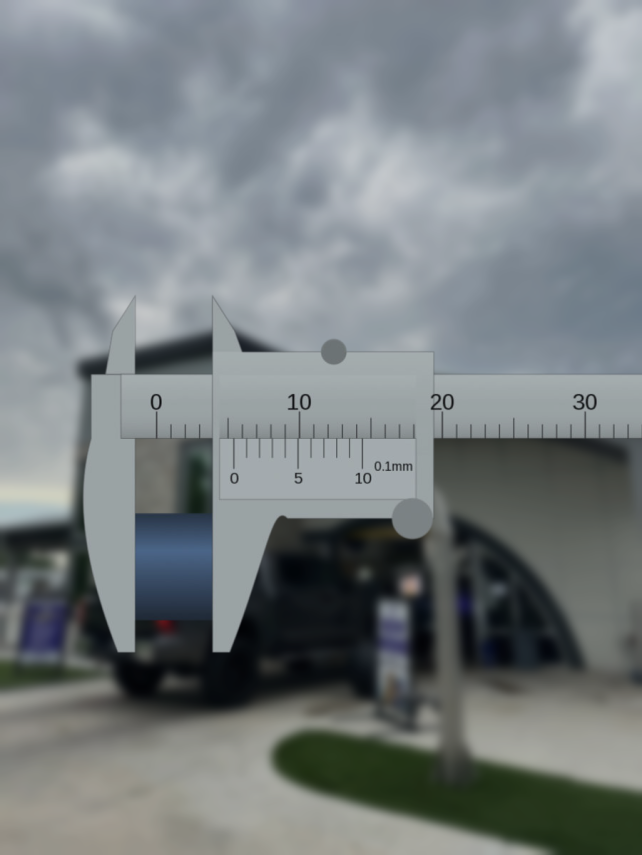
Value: {"value": 5.4, "unit": "mm"}
